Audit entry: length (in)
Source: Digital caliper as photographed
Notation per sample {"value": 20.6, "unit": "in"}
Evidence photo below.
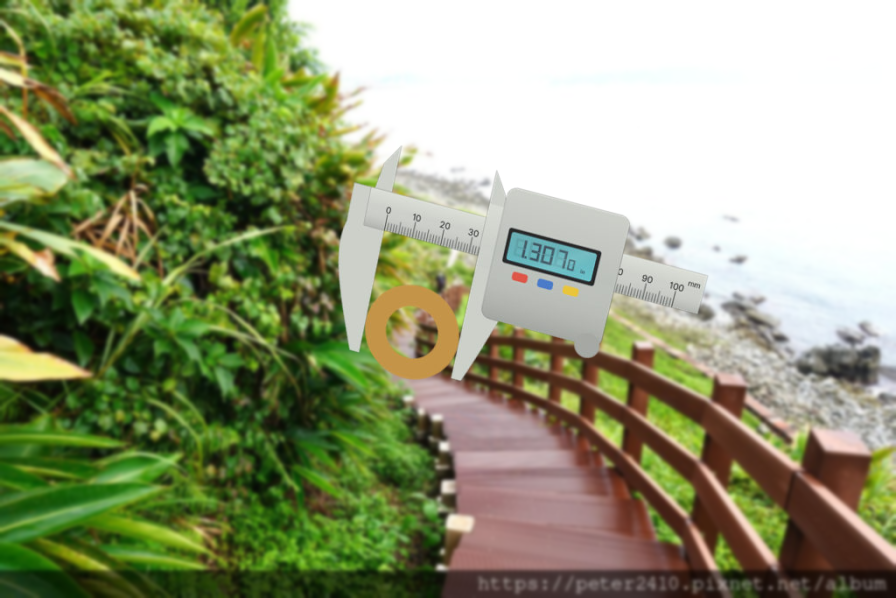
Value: {"value": 1.3070, "unit": "in"}
